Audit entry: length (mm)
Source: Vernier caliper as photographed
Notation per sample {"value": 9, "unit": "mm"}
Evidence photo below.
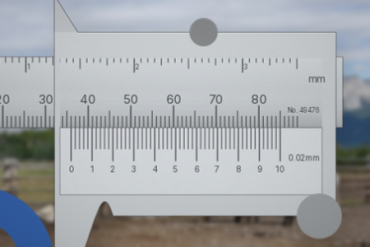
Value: {"value": 36.0, "unit": "mm"}
